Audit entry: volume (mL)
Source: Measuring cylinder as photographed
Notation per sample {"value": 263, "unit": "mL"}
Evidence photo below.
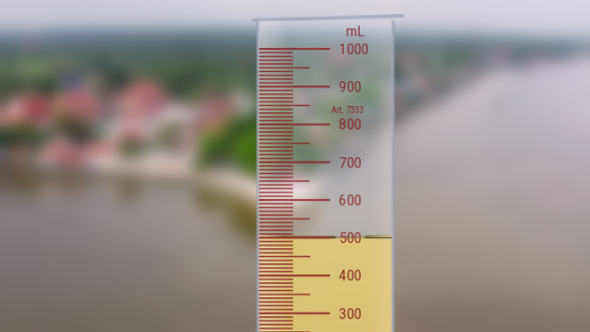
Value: {"value": 500, "unit": "mL"}
